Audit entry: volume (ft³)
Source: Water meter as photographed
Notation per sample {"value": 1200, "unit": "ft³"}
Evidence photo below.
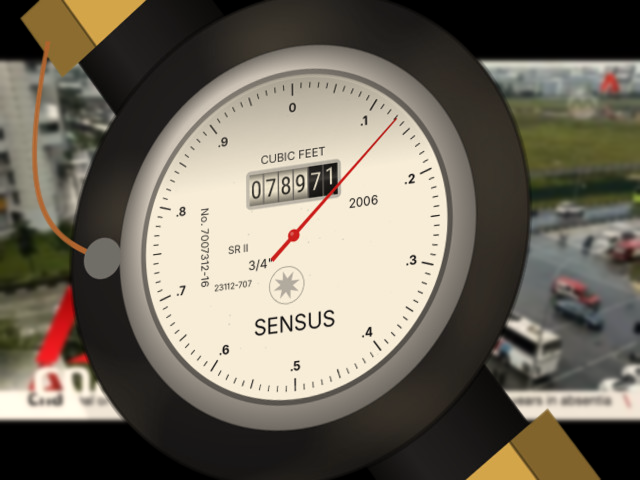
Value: {"value": 78971.13, "unit": "ft³"}
